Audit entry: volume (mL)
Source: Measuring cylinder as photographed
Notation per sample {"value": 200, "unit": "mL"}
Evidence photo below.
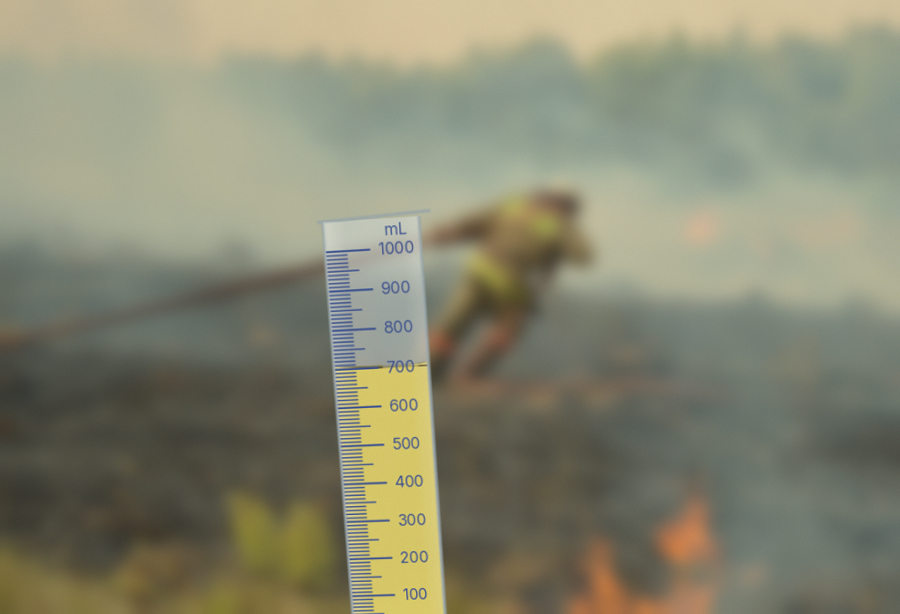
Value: {"value": 700, "unit": "mL"}
